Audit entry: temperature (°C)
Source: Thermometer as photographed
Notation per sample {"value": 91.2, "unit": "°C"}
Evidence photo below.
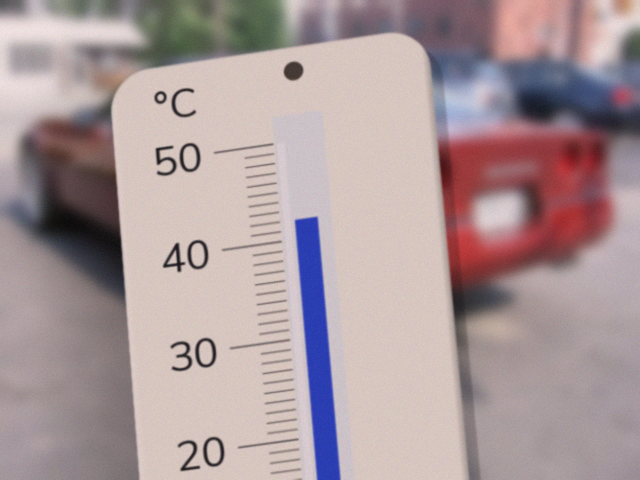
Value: {"value": 42, "unit": "°C"}
